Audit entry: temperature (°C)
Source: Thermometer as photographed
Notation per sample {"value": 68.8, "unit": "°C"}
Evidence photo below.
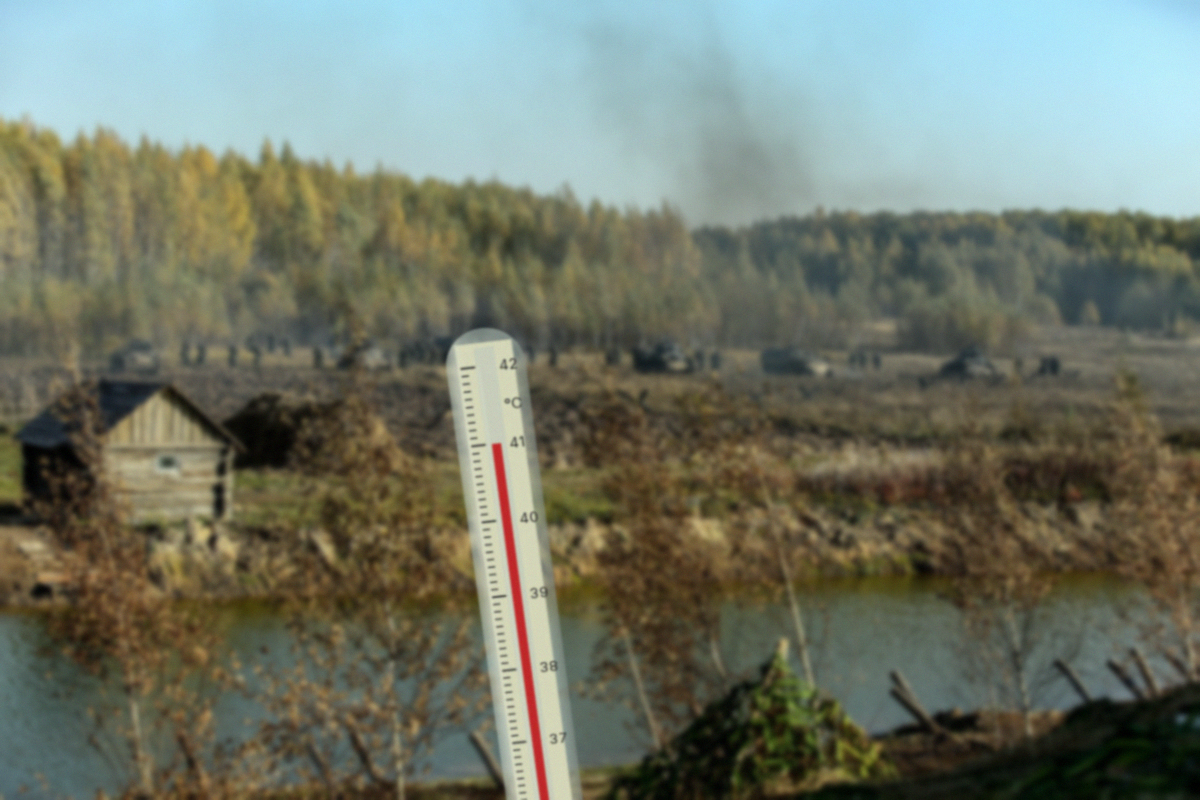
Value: {"value": 41, "unit": "°C"}
